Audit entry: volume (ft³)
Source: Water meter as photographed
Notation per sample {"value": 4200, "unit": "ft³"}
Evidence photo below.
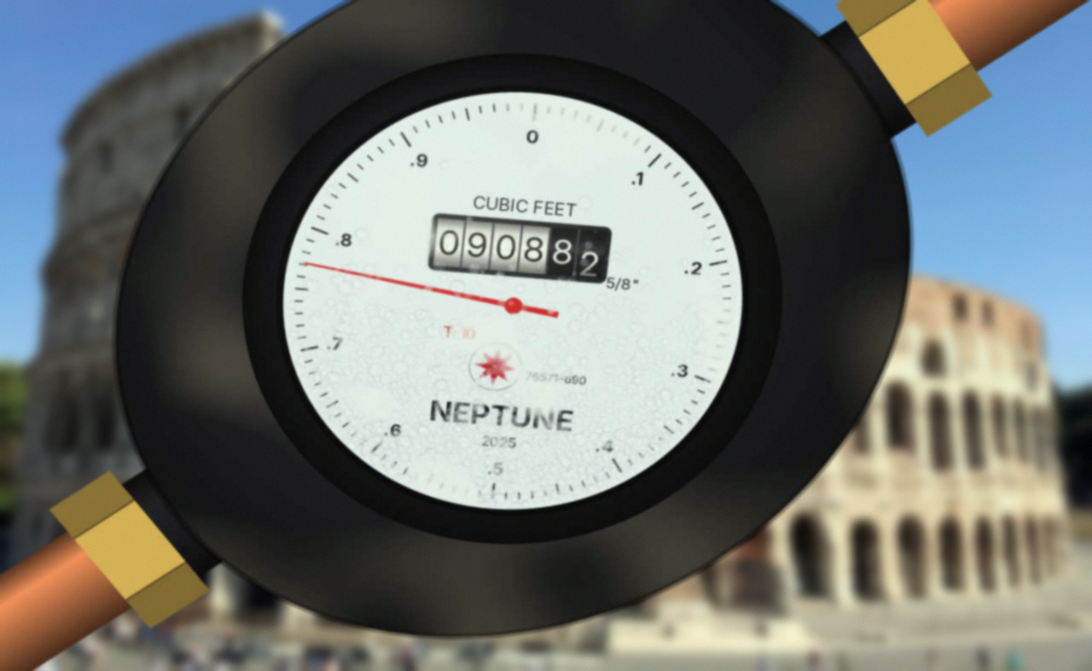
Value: {"value": 90881.77, "unit": "ft³"}
